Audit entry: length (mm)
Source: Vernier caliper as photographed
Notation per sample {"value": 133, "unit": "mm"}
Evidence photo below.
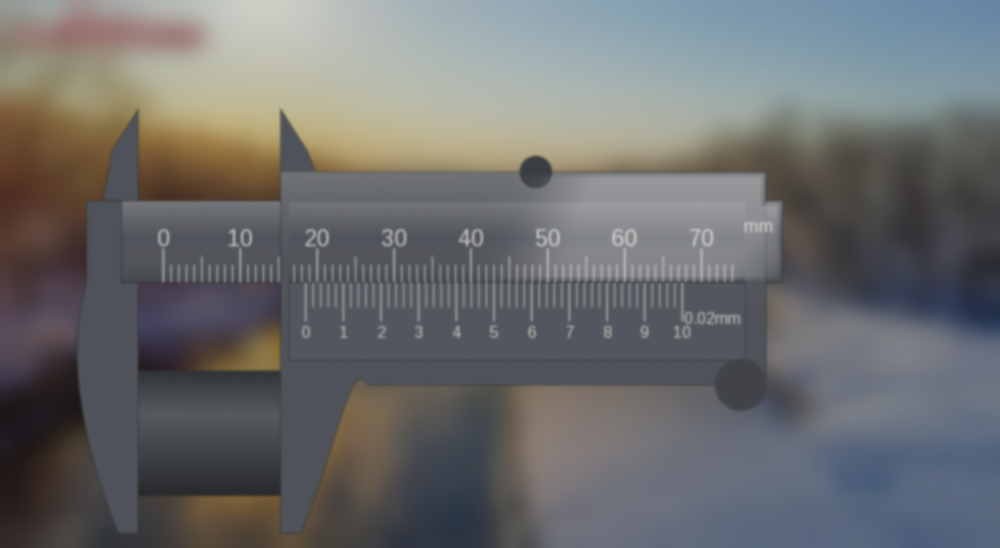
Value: {"value": 18.5, "unit": "mm"}
